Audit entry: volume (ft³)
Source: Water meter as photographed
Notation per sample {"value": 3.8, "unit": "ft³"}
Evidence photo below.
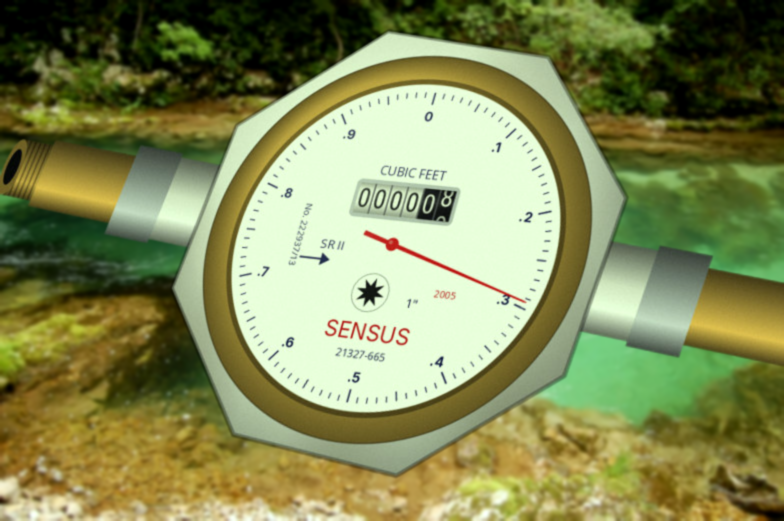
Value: {"value": 8.29, "unit": "ft³"}
